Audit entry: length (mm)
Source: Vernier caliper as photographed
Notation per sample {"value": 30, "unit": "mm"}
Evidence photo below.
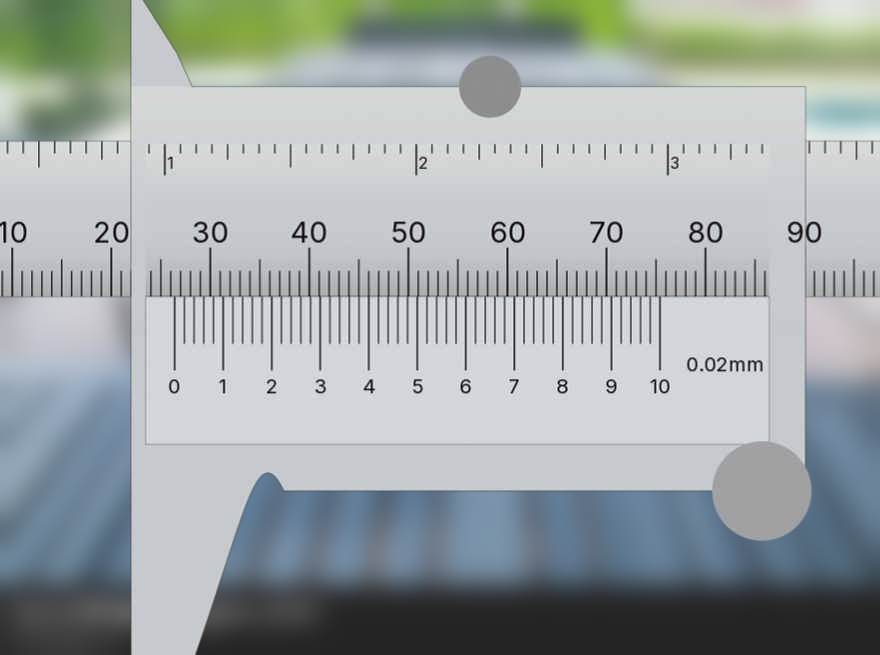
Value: {"value": 26.4, "unit": "mm"}
